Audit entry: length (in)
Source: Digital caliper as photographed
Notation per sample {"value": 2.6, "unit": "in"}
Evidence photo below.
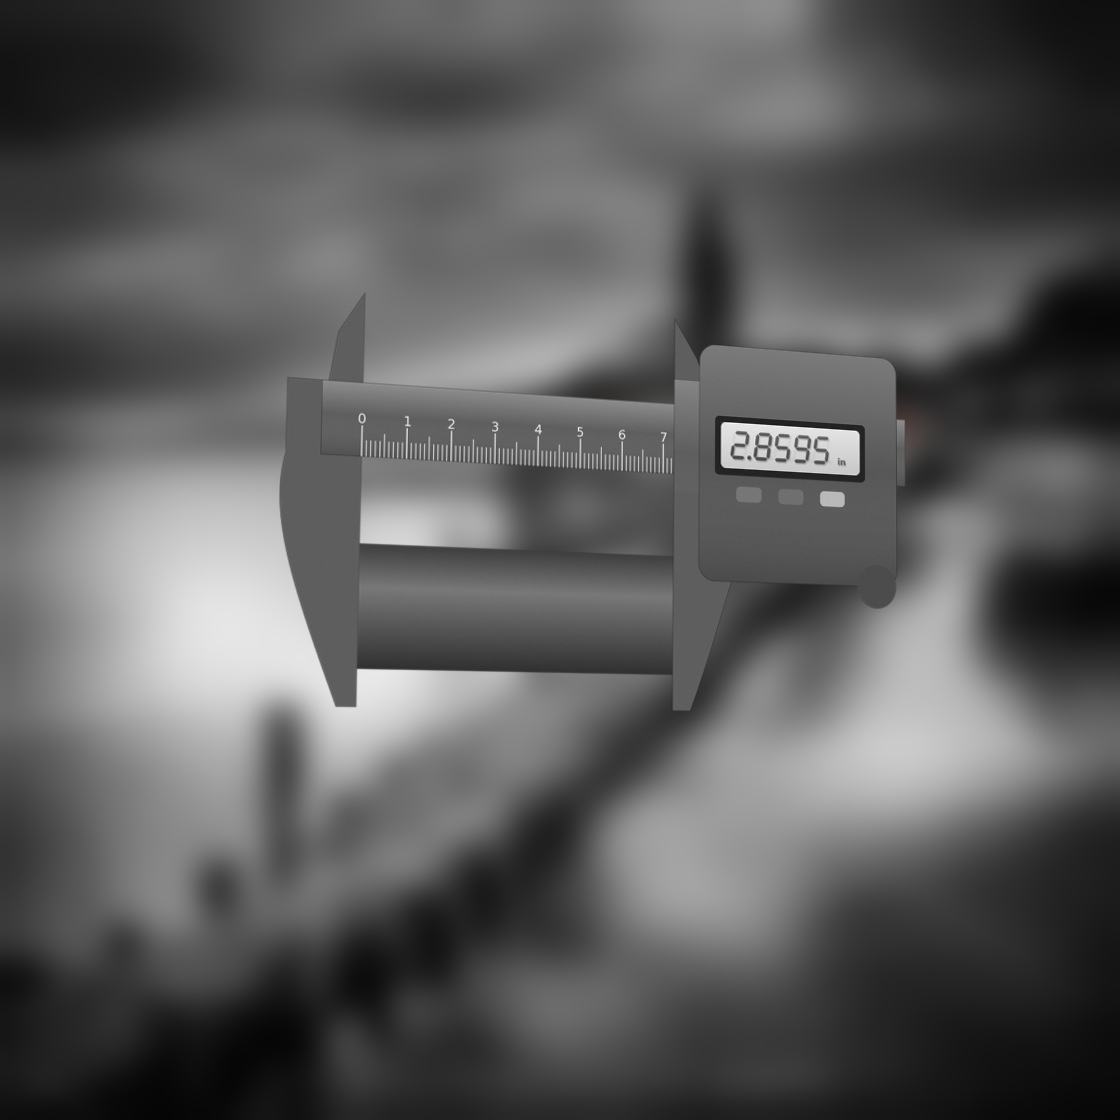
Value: {"value": 2.8595, "unit": "in"}
